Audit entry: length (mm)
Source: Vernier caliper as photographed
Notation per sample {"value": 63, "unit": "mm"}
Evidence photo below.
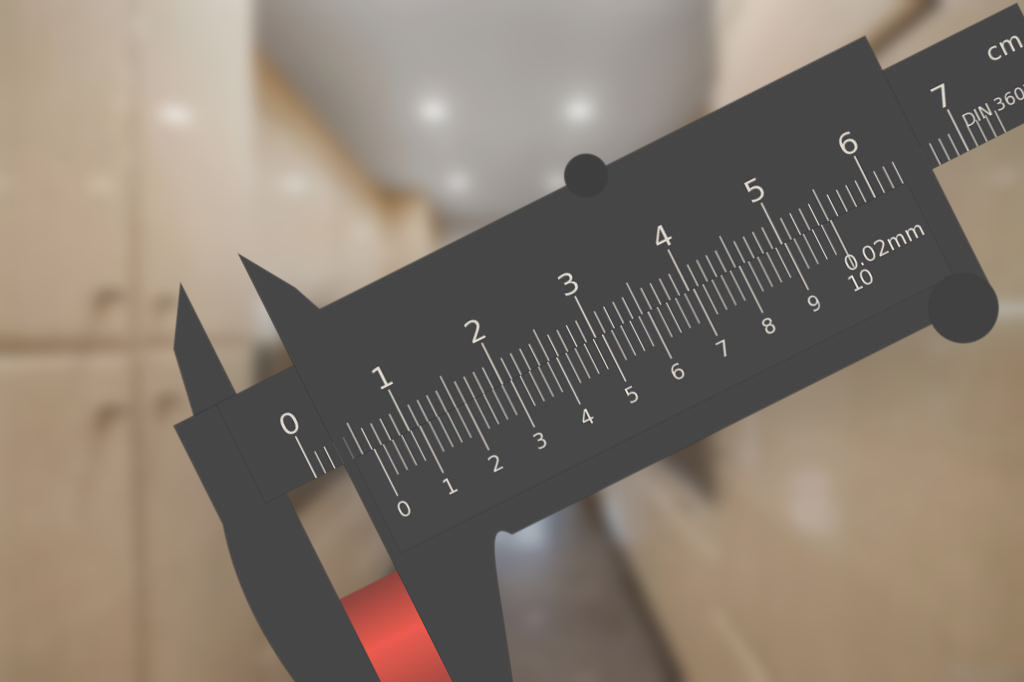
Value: {"value": 6.2, "unit": "mm"}
